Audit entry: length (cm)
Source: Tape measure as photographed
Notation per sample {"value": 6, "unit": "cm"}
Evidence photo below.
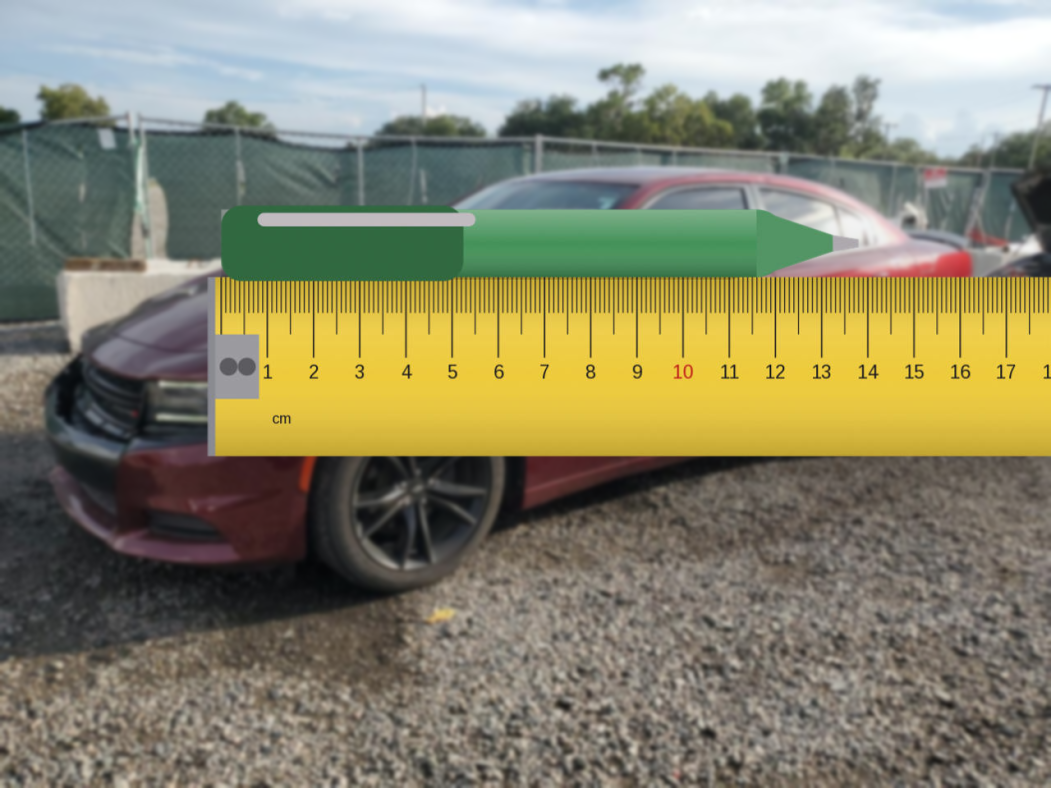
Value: {"value": 13.8, "unit": "cm"}
